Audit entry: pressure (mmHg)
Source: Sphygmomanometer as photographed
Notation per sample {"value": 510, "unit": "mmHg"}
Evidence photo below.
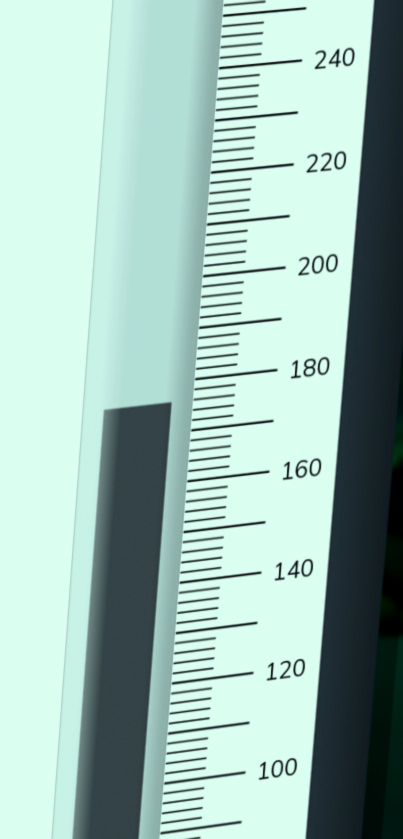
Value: {"value": 176, "unit": "mmHg"}
